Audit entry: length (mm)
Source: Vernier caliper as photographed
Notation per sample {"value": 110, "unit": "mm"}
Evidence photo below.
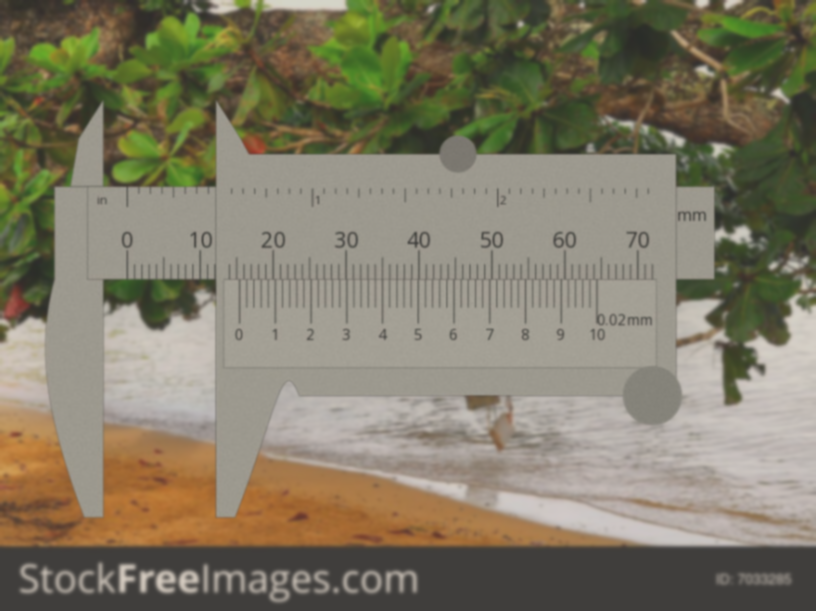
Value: {"value": 15.4, "unit": "mm"}
